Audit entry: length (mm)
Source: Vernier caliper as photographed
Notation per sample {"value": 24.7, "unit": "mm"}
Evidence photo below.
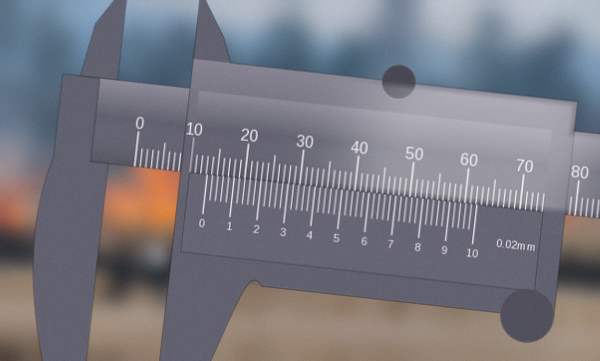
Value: {"value": 13.2, "unit": "mm"}
